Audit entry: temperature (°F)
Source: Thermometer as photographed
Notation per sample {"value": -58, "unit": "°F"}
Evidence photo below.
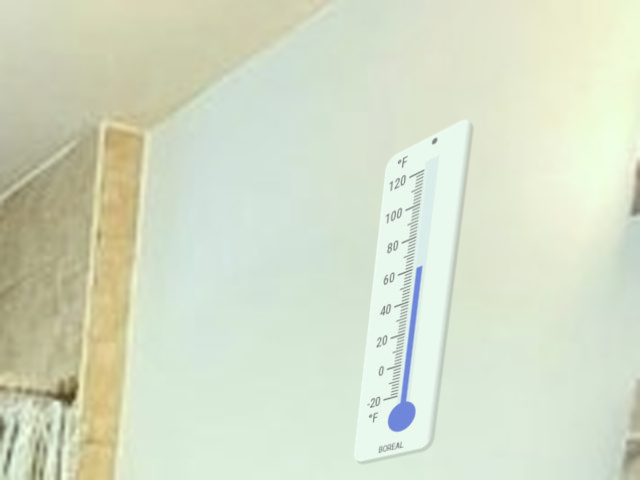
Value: {"value": 60, "unit": "°F"}
